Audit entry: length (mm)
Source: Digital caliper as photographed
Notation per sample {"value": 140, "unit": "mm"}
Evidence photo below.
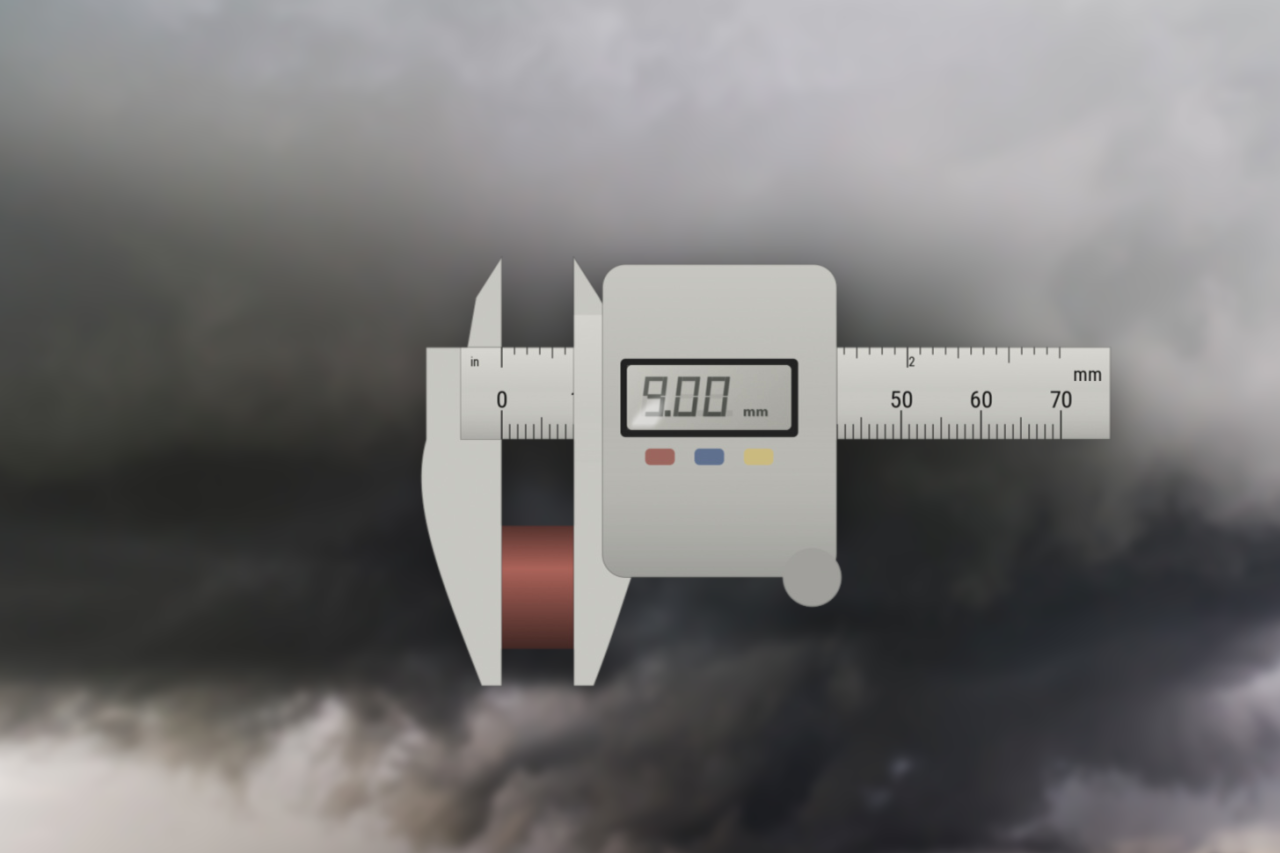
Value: {"value": 9.00, "unit": "mm"}
